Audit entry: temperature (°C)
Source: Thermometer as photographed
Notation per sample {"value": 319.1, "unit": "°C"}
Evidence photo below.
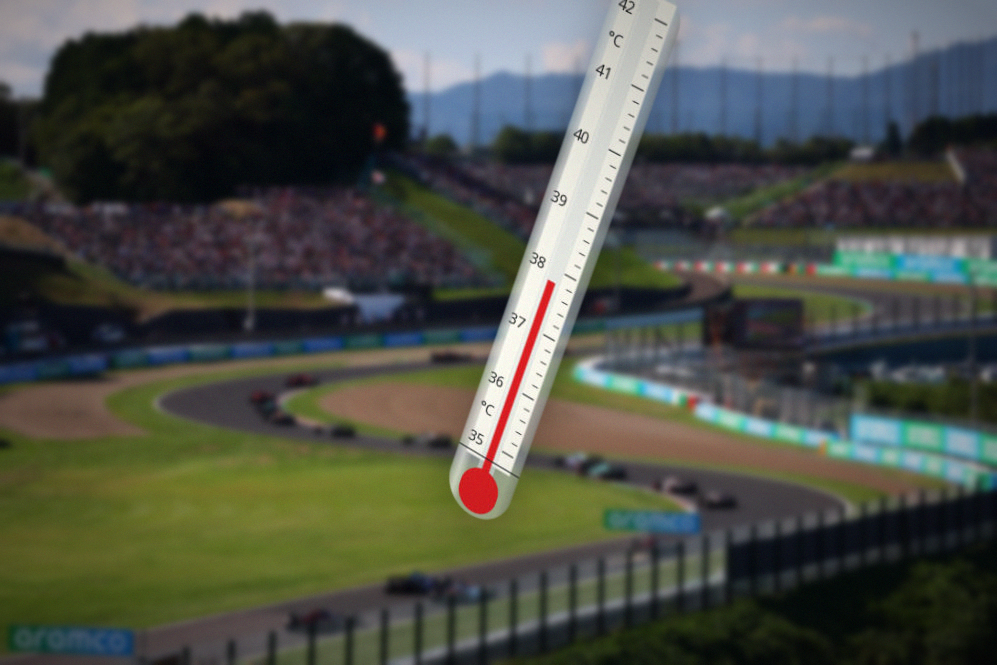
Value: {"value": 37.8, "unit": "°C"}
